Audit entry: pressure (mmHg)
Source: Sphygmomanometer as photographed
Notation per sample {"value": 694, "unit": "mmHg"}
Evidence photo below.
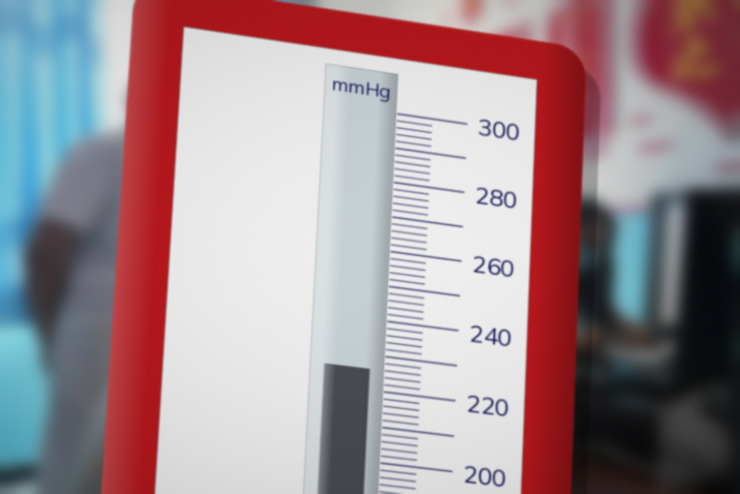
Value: {"value": 226, "unit": "mmHg"}
